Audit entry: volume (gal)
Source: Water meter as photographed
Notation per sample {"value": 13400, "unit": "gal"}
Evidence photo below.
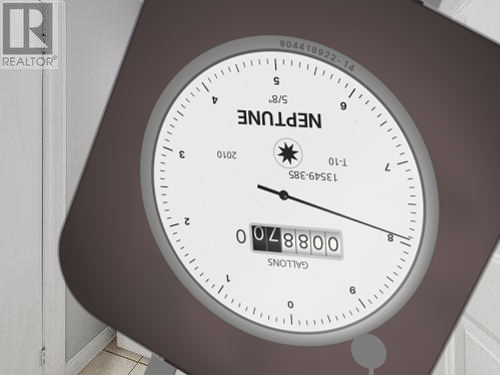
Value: {"value": 88697.9, "unit": "gal"}
